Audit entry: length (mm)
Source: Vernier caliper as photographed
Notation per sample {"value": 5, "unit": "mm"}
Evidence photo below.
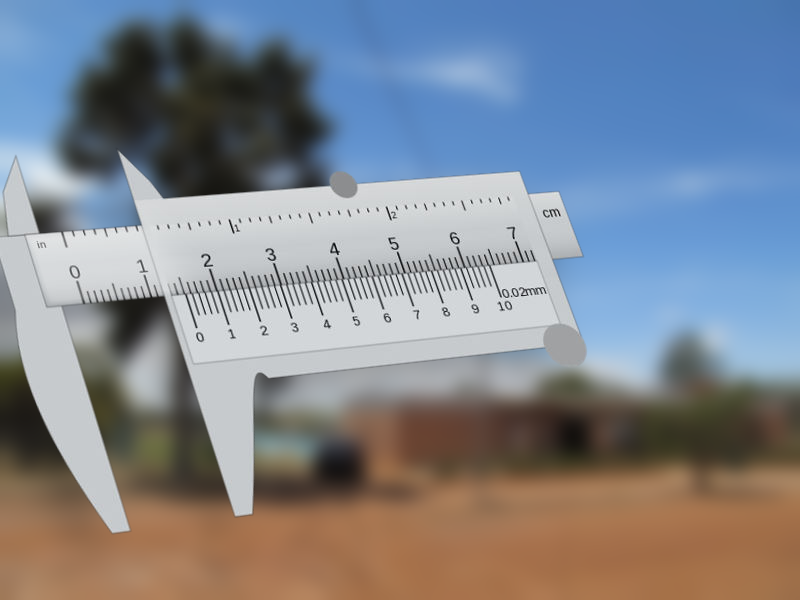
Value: {"value": 15.2, "unit": "mm"}
